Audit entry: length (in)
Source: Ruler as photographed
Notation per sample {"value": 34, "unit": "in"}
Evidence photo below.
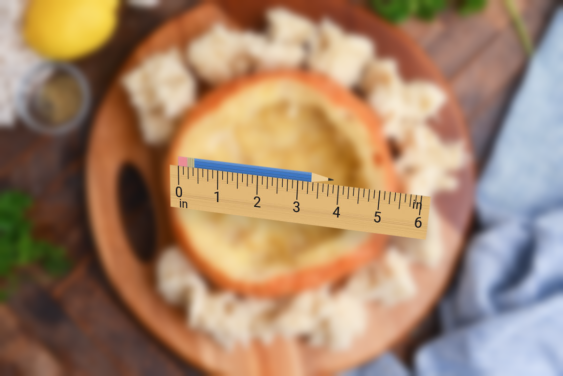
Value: {"value": 3.875, "unit": "in"}
